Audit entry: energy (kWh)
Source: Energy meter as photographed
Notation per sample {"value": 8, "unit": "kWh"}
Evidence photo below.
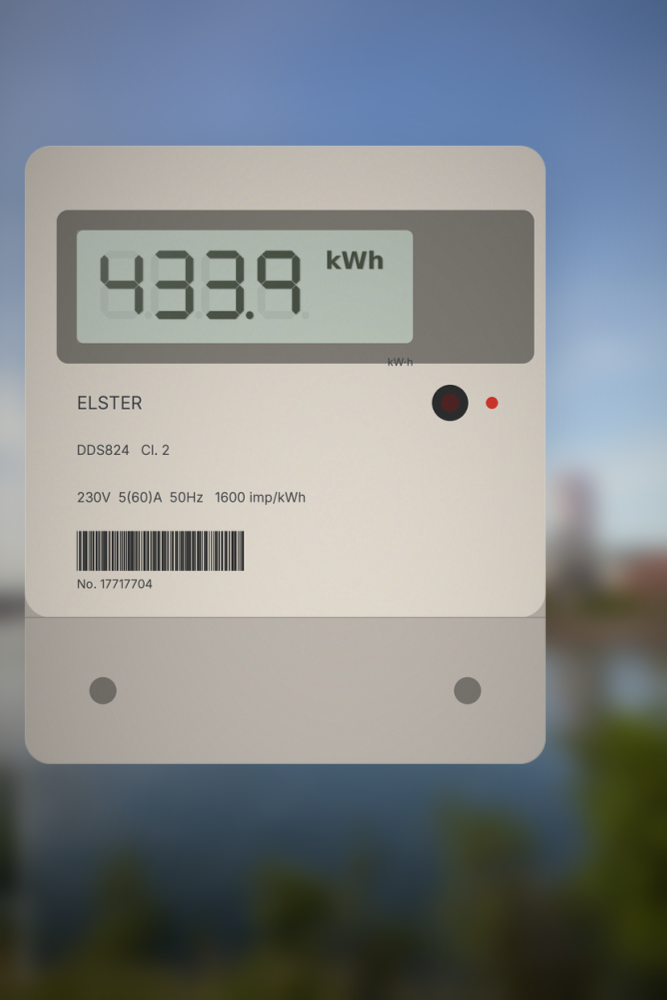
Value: {"value": 433.9, "unit": "kWh"}
